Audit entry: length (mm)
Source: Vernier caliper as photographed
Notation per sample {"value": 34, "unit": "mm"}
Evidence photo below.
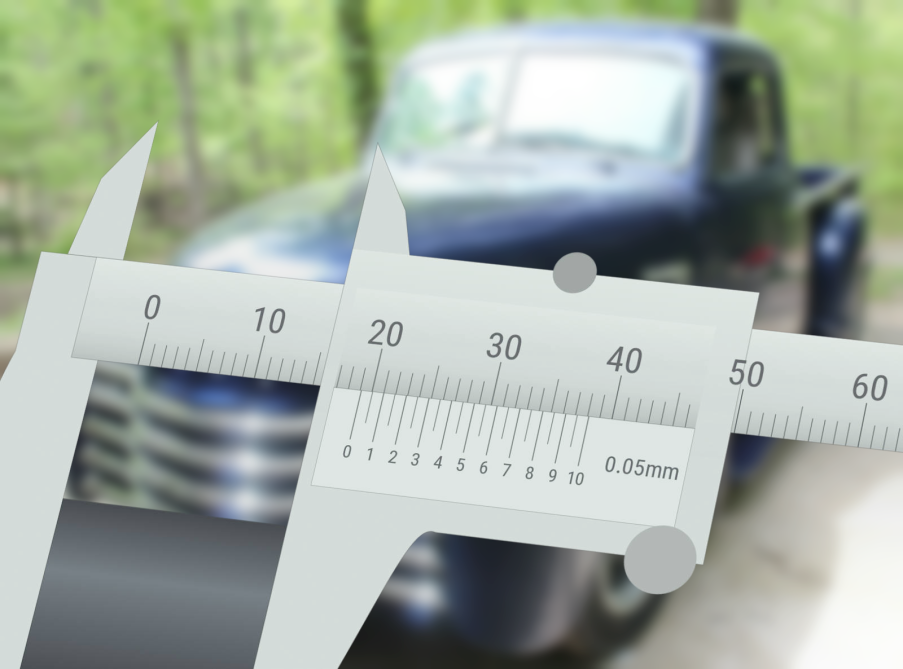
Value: {"value": 19.1, "unit": "mm"}
